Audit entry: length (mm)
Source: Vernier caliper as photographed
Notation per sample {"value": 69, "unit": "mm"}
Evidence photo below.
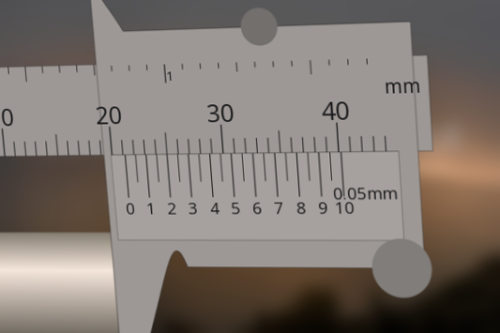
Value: {"value": 21.2, "unit": "mm"}
